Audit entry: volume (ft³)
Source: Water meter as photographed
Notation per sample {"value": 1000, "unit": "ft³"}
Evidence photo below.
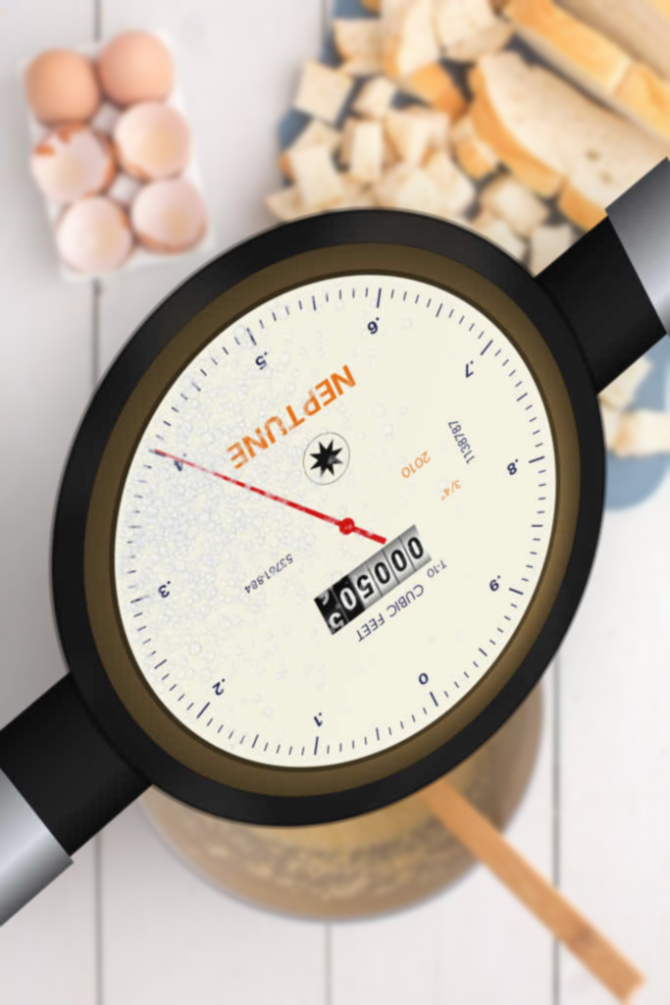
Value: {"value": 505.40, "unit": "ft³"}
